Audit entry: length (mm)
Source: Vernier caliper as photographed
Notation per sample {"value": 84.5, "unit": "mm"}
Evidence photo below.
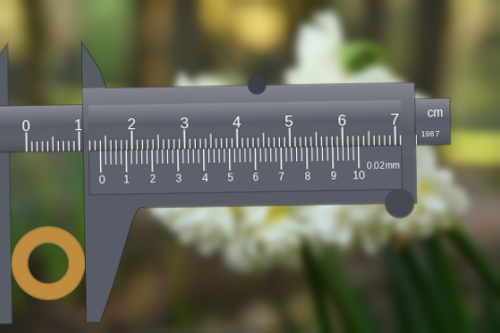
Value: {"value": 14.0, "unit": "mm"}
